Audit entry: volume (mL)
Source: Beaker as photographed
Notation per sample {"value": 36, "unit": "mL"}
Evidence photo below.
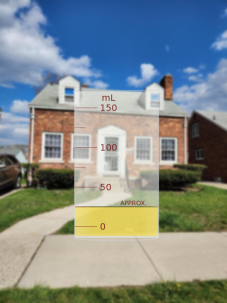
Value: {"value": 25, "unit": "mL"}
